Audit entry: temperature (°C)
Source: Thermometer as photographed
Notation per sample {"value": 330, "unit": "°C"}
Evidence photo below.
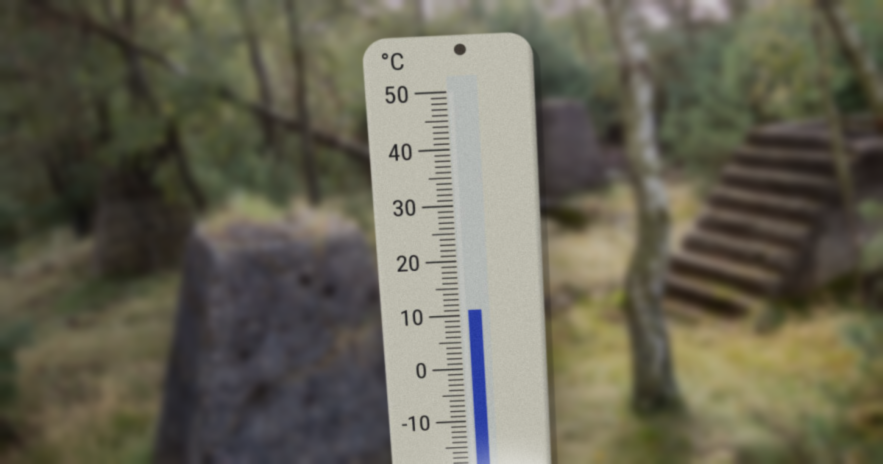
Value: {"value": 11, "unit": "°C"}
